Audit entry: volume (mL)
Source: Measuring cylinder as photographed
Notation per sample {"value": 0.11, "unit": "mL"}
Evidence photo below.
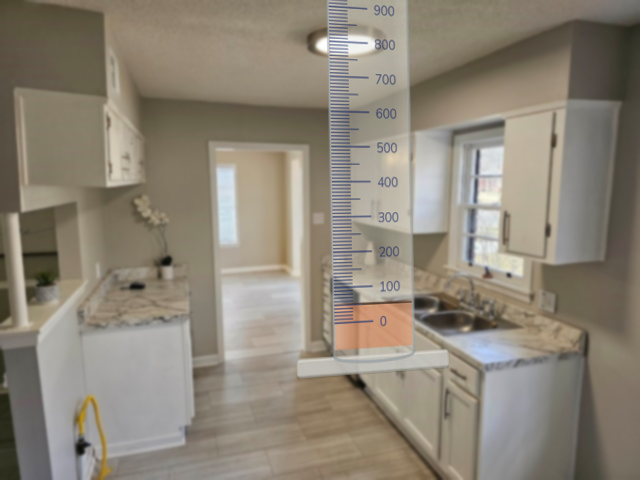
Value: {"value": 50, "unit": "mL"}
